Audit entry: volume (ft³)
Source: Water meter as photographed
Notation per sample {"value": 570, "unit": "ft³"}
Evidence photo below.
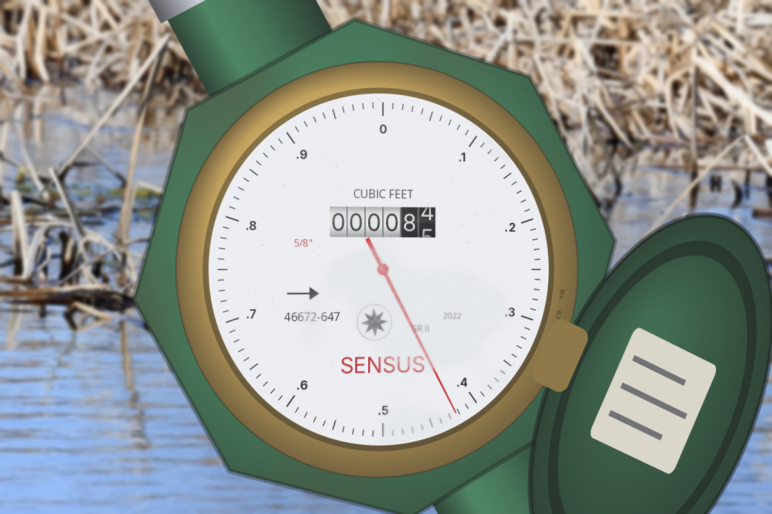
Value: {"value": 84.42, "unit": "ft³"}
